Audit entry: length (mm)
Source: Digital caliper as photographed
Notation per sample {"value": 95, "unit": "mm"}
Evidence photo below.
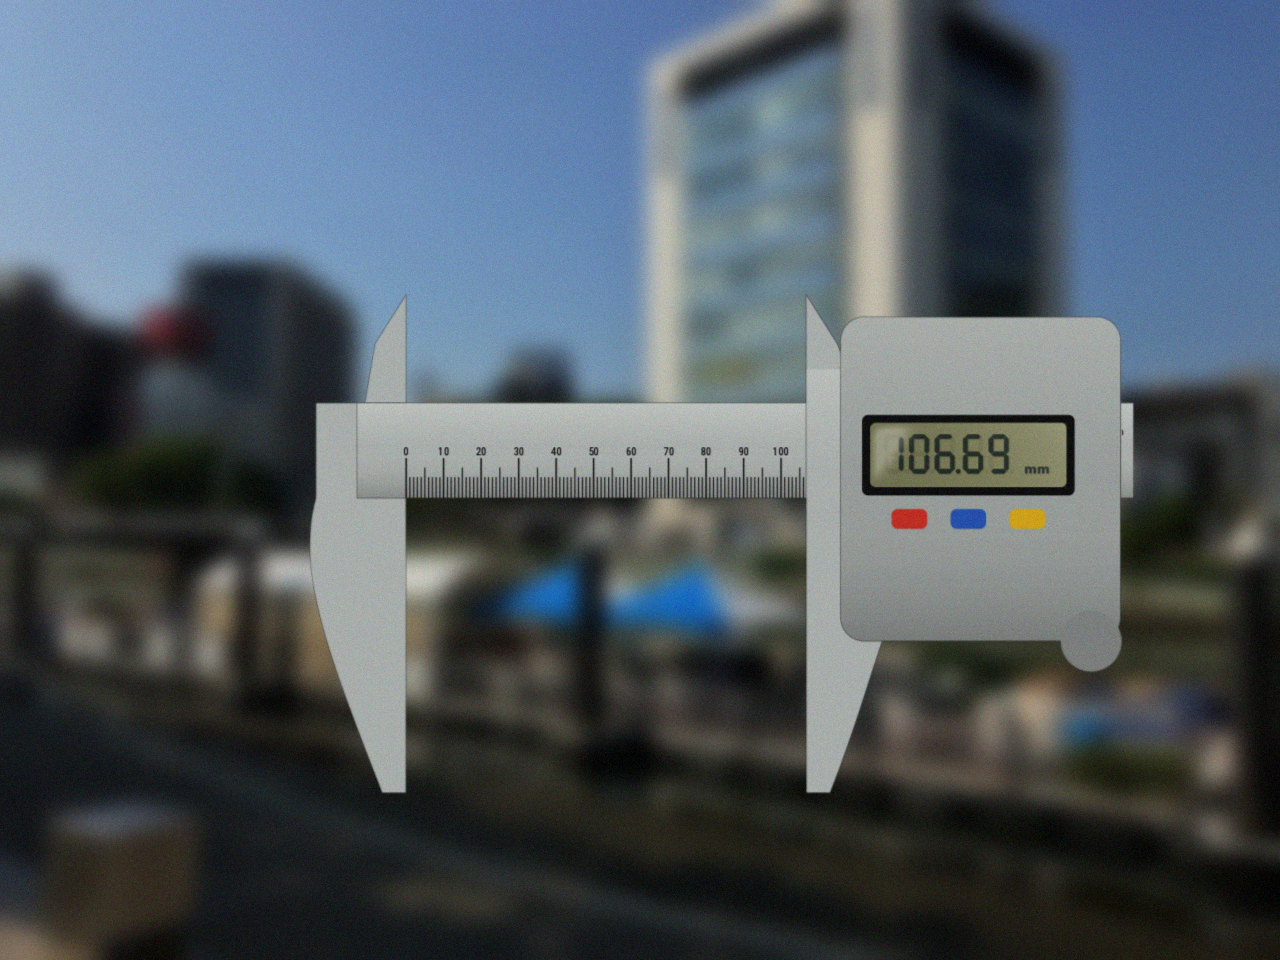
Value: {"value": 106.69, "unit": "mm"}
